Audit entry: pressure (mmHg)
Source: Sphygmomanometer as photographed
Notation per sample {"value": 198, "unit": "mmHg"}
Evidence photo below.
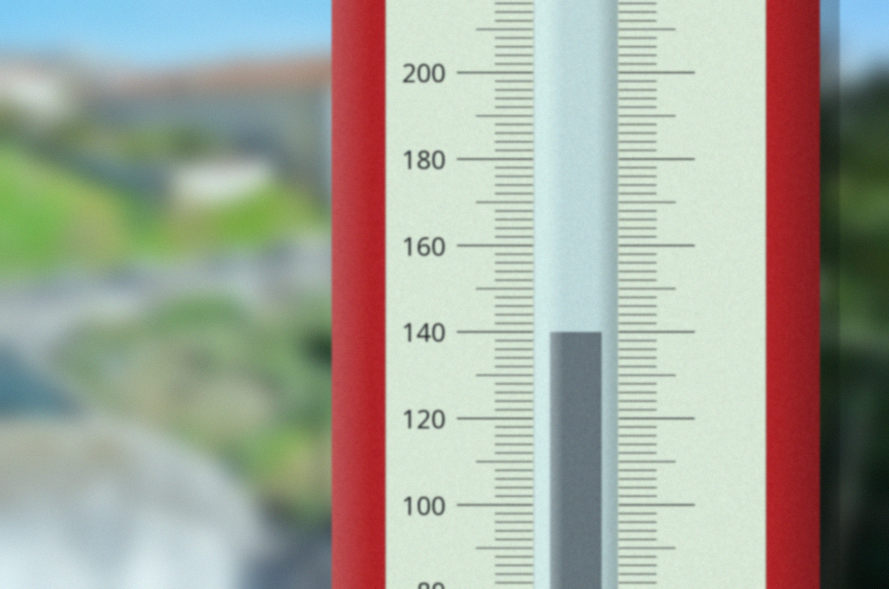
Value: {"value": 140, "unit": "mmHg"}
